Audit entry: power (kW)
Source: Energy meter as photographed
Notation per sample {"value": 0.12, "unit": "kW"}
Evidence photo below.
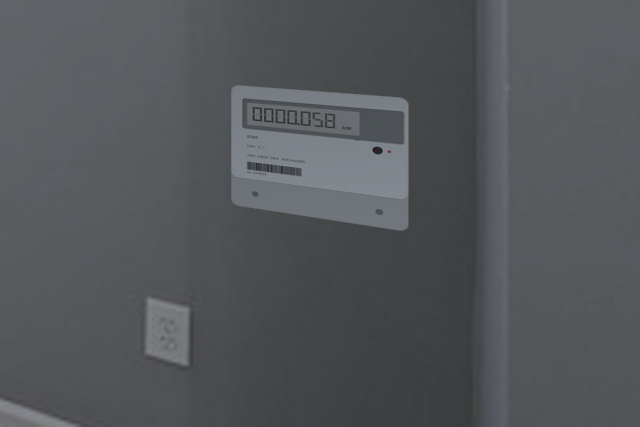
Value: {"value": 0.058, "unit": "kW"}
